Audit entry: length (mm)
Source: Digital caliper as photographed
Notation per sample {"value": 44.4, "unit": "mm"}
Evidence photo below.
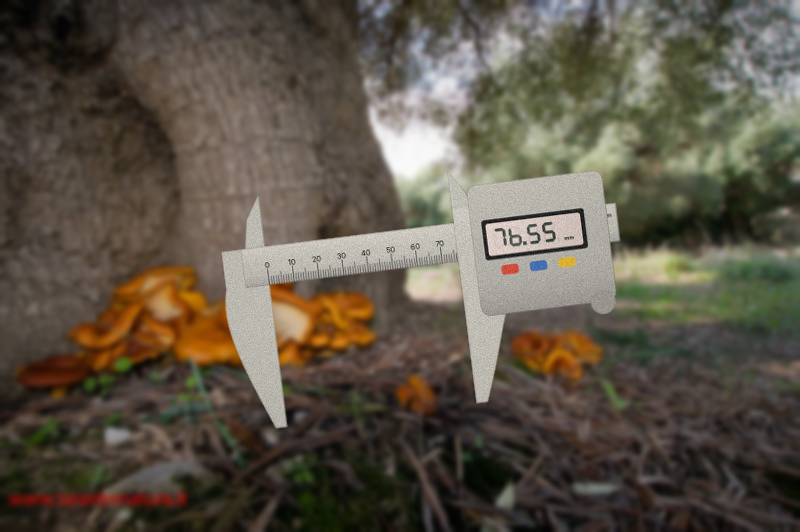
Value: {"value": 76.55, "unit": "mm"}
